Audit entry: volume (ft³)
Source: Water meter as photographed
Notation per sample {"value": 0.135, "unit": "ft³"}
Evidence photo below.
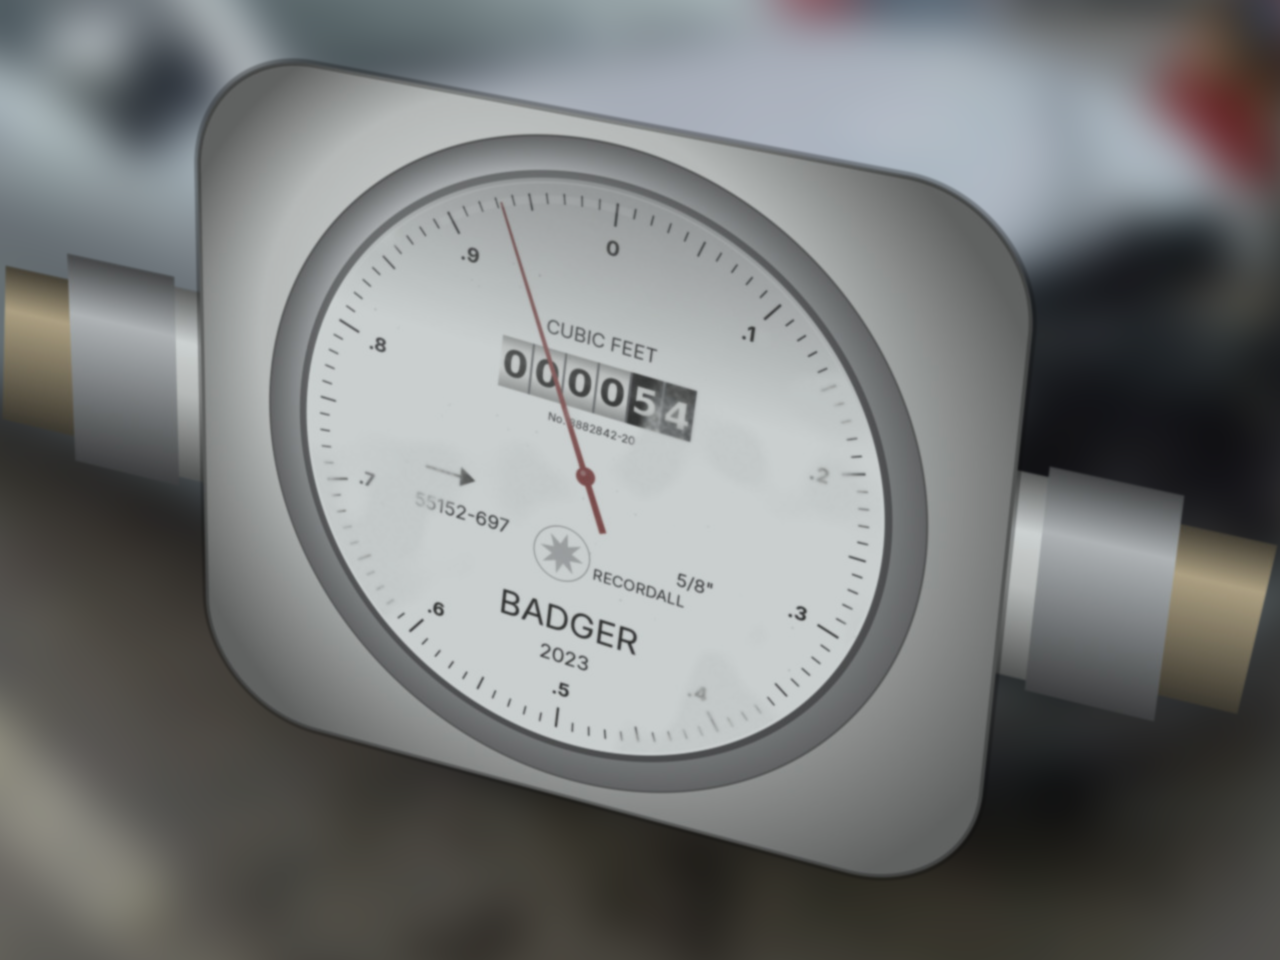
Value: {"value": 53.93, "unit": "ft³"}
